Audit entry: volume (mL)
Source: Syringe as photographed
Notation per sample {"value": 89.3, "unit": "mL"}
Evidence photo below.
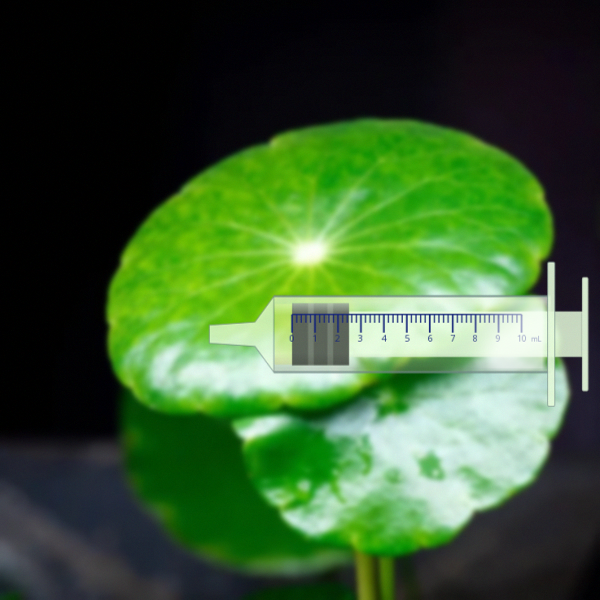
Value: {"value": 0, "unit": "mL"}
